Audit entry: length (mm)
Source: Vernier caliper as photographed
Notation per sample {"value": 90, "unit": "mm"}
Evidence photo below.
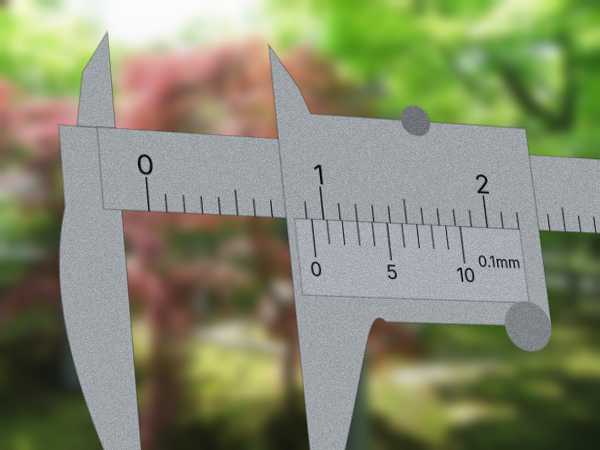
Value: {"value": 9.3, "unit": "mm"}
